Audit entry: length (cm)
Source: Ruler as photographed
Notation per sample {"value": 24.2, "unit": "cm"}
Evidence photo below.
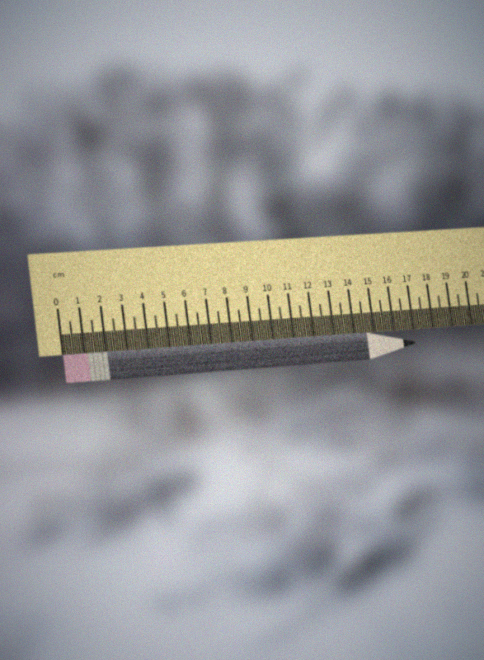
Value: {"value": 17, "unit": "cm"}
